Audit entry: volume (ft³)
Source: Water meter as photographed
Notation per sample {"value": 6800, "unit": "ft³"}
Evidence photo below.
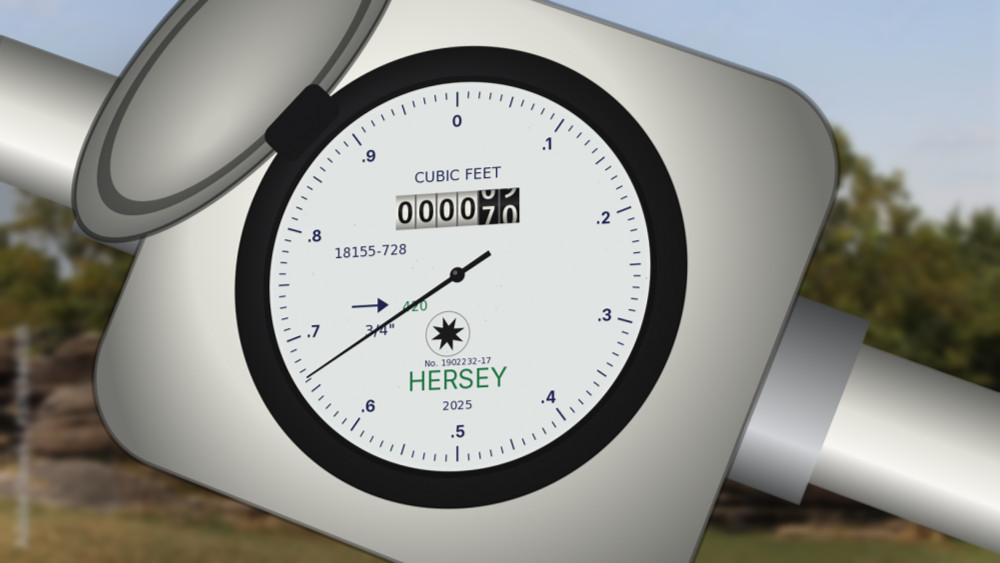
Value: {"value": 69.66, "unit": "ft³"}
